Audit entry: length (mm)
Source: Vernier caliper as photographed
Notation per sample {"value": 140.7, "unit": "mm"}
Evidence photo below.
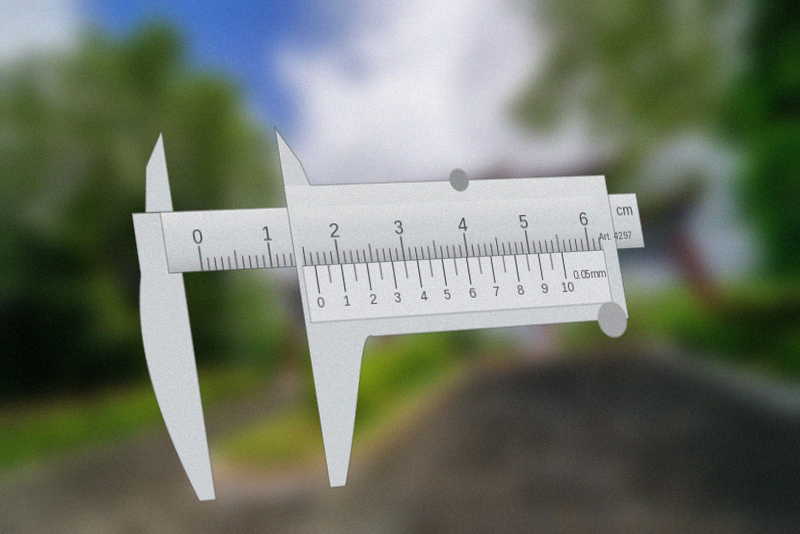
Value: {"value": 16.4, "unit": "mm"}
